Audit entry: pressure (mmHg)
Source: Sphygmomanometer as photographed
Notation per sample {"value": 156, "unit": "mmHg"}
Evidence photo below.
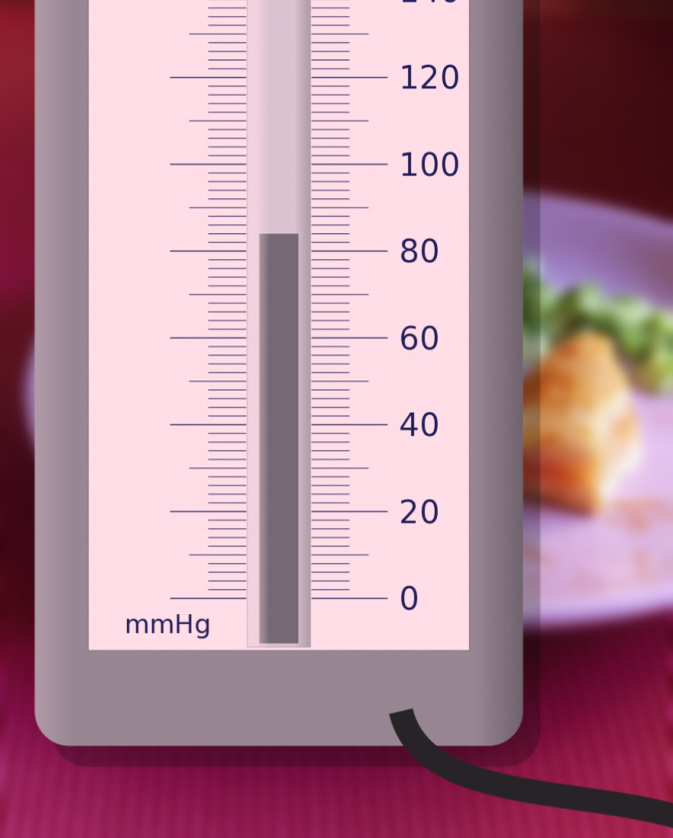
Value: {"value": 84, "unit": "mmHg"}
